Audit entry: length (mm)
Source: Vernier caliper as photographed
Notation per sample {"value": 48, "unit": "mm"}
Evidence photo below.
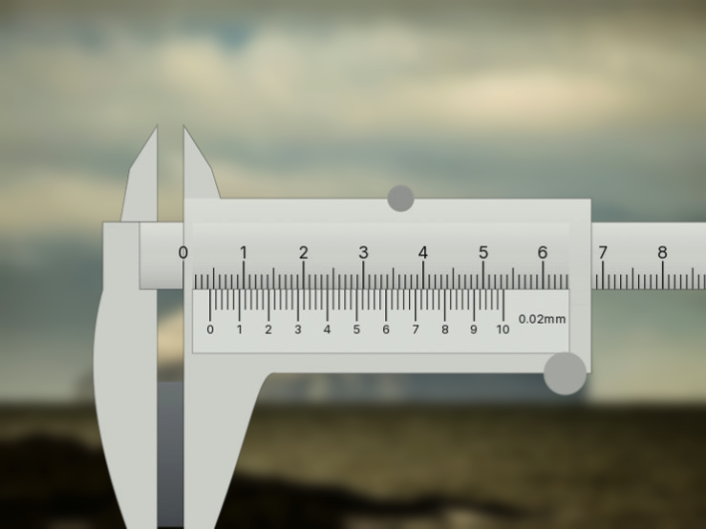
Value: {"value": 4.4, "unit": "mm"}
